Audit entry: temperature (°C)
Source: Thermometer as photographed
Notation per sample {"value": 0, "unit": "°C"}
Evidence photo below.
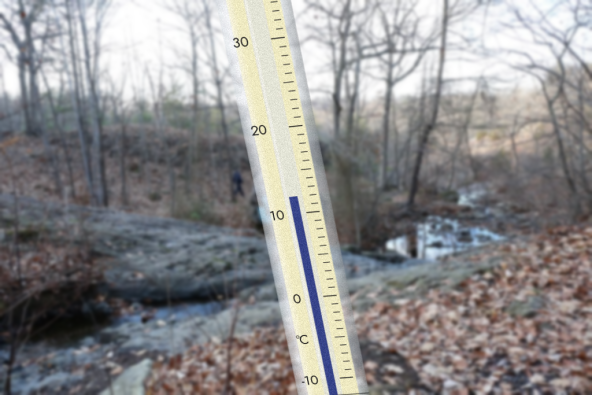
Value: {"value": 12, "unit": "°C"}
